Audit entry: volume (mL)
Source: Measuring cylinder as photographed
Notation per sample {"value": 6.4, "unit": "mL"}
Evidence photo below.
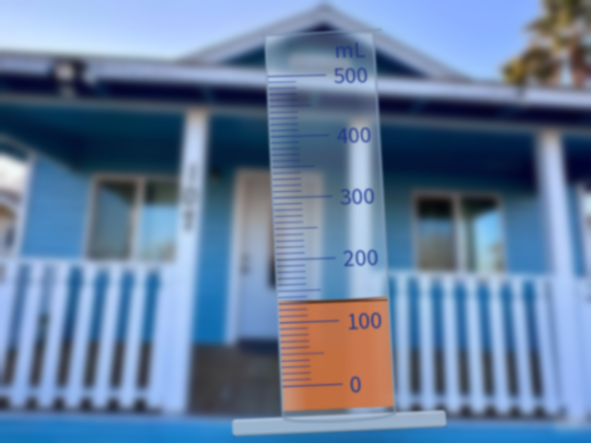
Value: {"value": 130, "unit": "mL"}
